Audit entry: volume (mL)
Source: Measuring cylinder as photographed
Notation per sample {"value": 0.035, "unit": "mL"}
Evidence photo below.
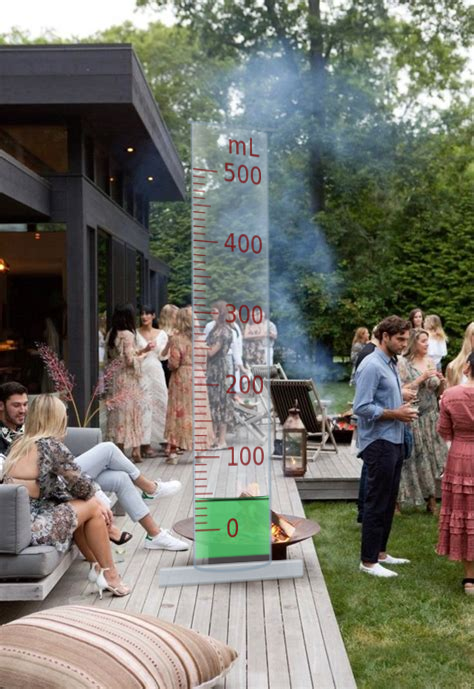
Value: {"value": 40, "unit": "mL"}
